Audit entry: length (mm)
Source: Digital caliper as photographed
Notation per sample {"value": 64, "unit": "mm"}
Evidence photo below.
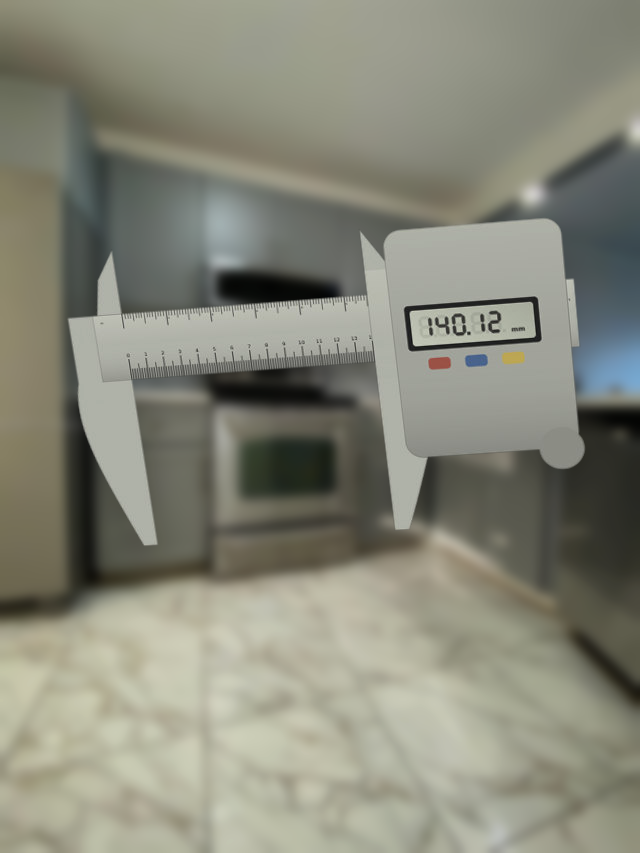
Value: {"value": 140.12, "unit": "mm"}
